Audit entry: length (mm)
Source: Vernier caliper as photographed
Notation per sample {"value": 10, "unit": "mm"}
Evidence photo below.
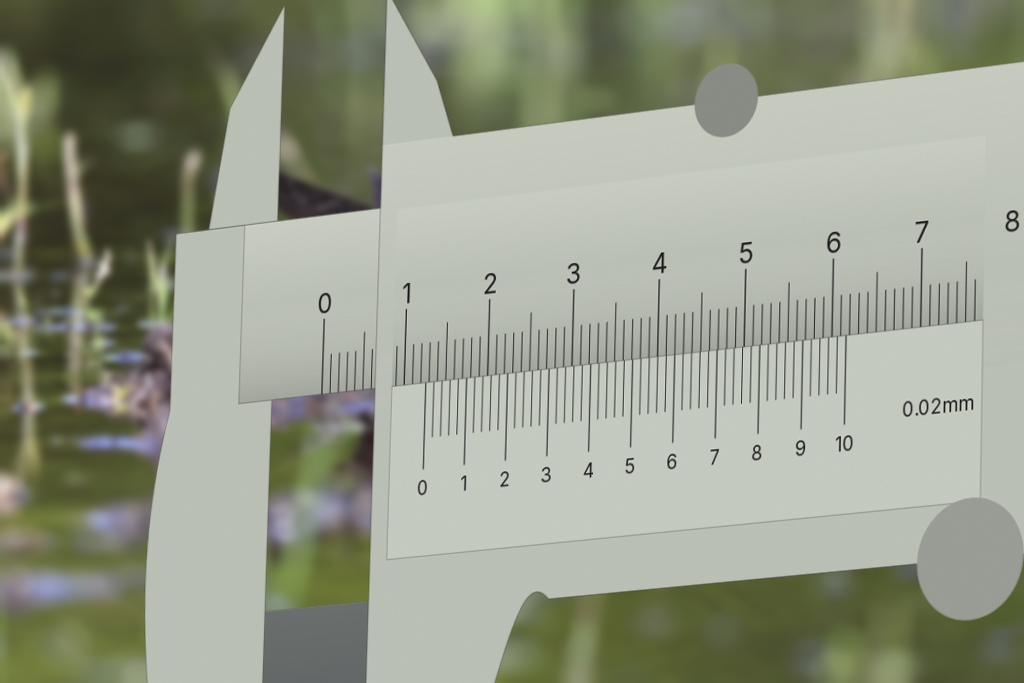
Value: {"value": 12.6, "unit": "mm"}
